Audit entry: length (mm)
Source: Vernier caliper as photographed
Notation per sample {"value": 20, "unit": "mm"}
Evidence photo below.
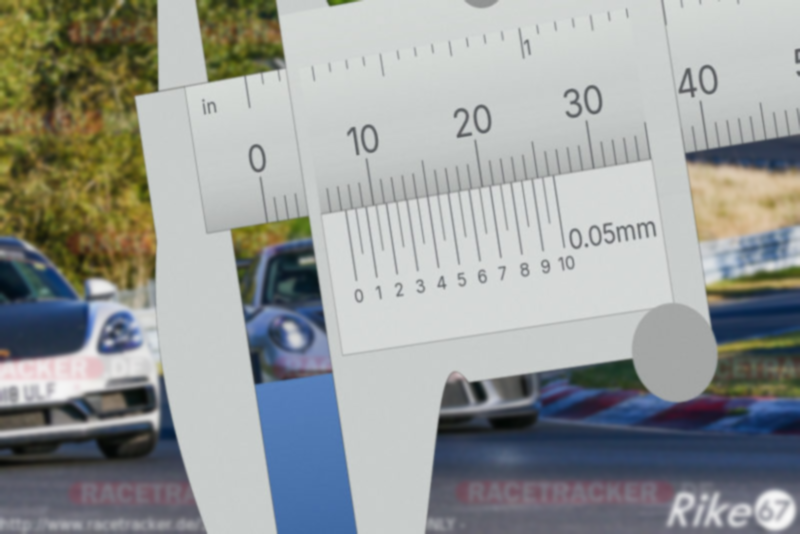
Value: {"value": 7.4, "unit": "mm"}
